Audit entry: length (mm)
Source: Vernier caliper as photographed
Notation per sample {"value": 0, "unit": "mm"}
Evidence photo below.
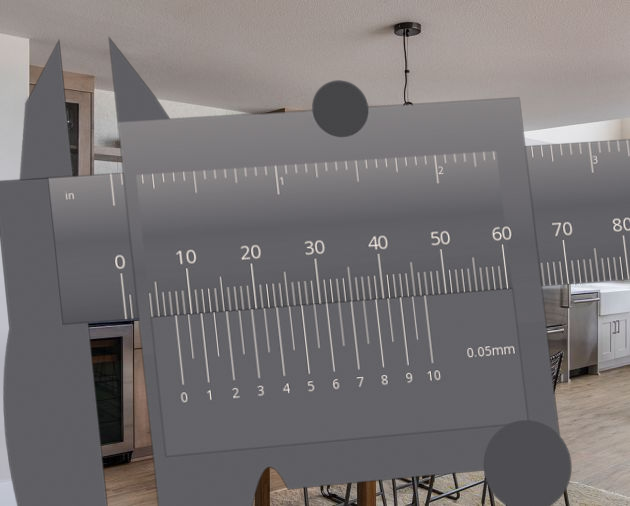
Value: {"value": 7.6, "unit": "mm"}
